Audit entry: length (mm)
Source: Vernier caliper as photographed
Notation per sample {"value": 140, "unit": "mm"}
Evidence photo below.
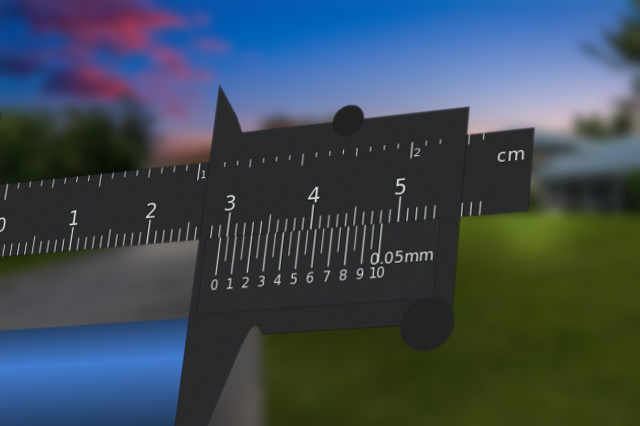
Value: {"value": 29.2, "unit": "mm"}
